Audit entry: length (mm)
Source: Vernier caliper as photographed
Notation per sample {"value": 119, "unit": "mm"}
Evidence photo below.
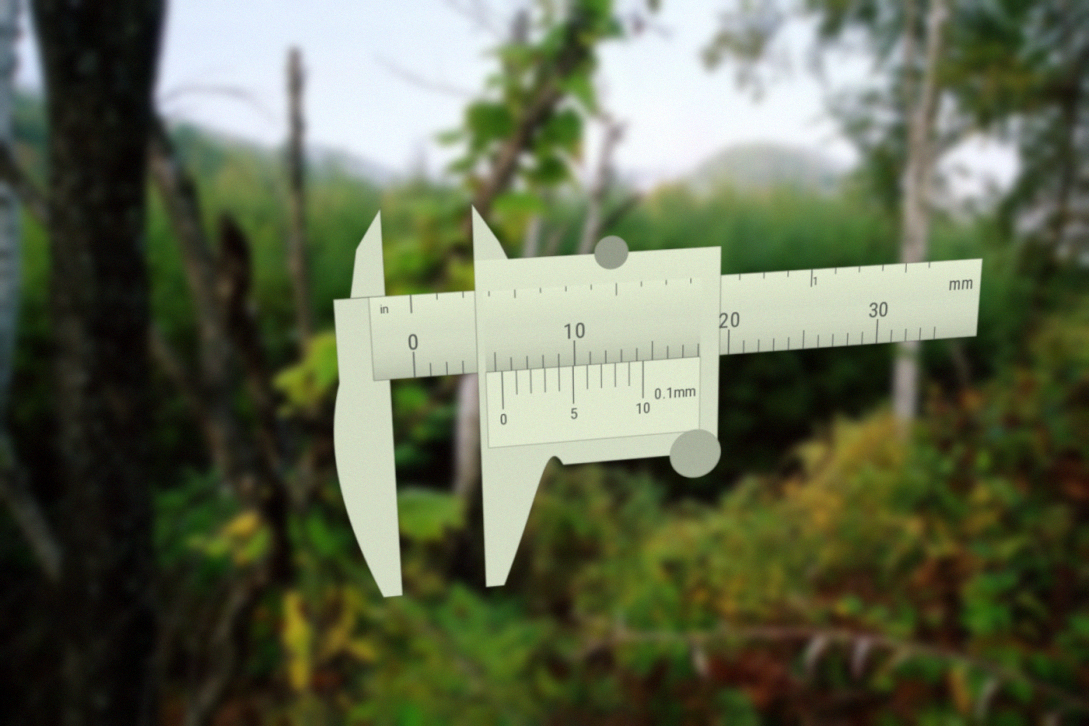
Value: {"value": 5.4, "unit": "mm"}
